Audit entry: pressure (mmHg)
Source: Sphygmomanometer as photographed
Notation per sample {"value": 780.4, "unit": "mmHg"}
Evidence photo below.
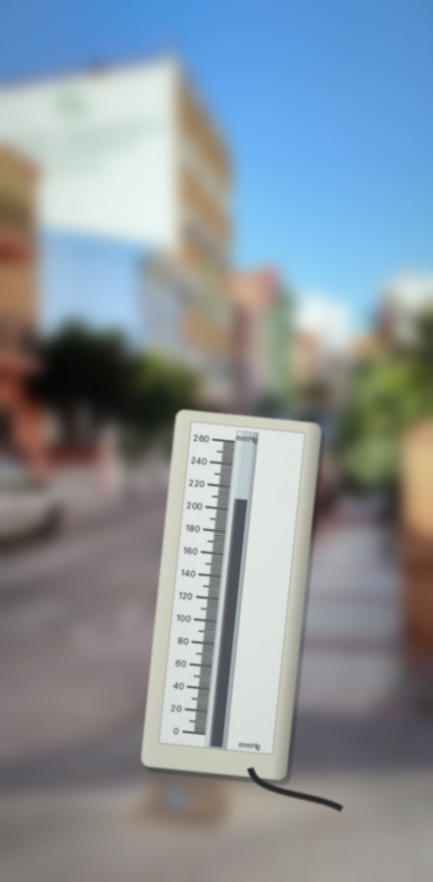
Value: {"value": 210, "unit": "mmHg"}
